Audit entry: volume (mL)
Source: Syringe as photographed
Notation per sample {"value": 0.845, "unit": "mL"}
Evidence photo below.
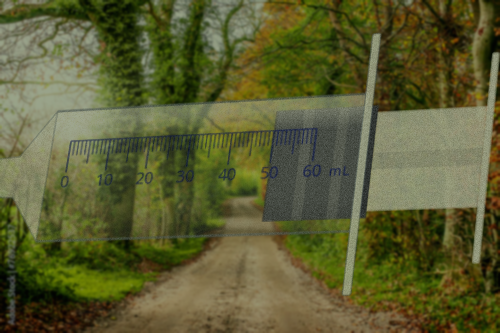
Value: {"value": 50, "unit": "mL"}
